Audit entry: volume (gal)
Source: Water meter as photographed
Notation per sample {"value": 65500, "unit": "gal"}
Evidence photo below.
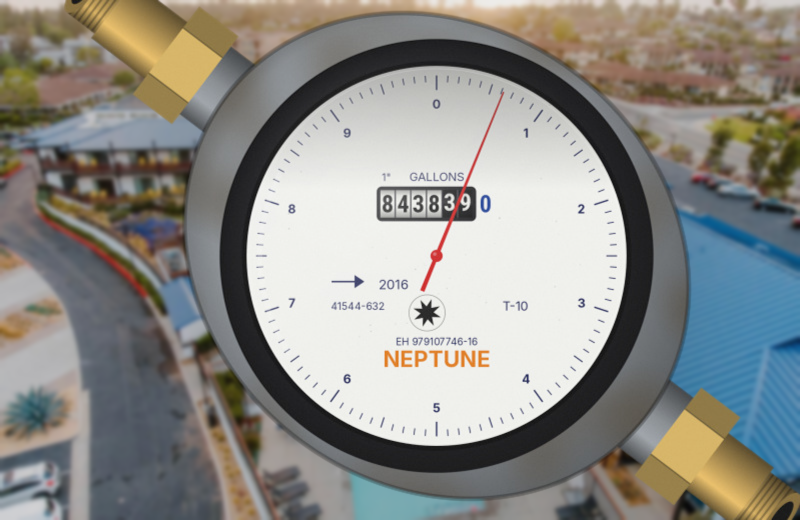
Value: {"value": 8438390.6, "unit": "gal"}
